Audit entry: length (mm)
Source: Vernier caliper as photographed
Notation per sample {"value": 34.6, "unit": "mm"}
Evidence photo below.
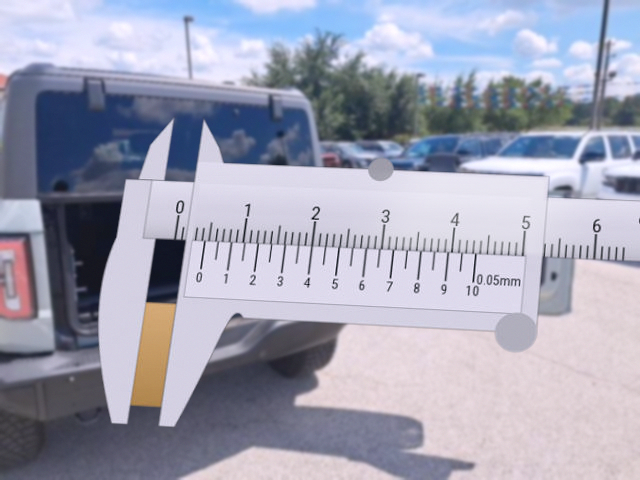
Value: {"value": 4.4, "unit": "mm"}
